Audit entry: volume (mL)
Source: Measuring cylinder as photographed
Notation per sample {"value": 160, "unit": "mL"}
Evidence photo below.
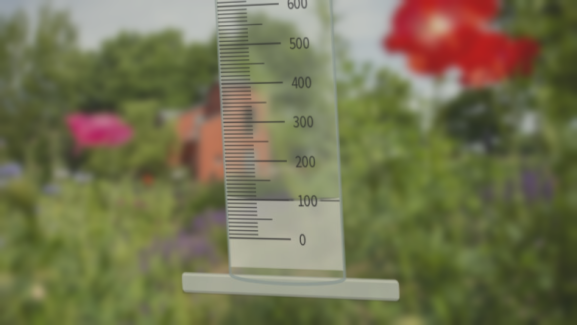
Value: {"value": 100, "unit": "mL"}
